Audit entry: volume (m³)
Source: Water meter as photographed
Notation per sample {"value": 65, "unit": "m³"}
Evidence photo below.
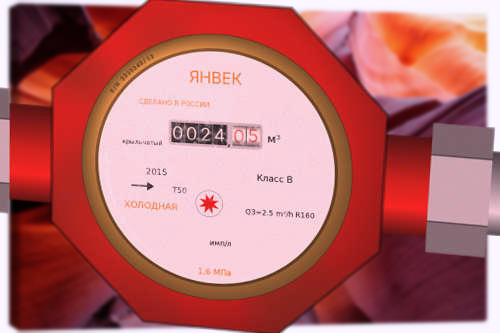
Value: {"value": 24.05, "unit": "m³"}
